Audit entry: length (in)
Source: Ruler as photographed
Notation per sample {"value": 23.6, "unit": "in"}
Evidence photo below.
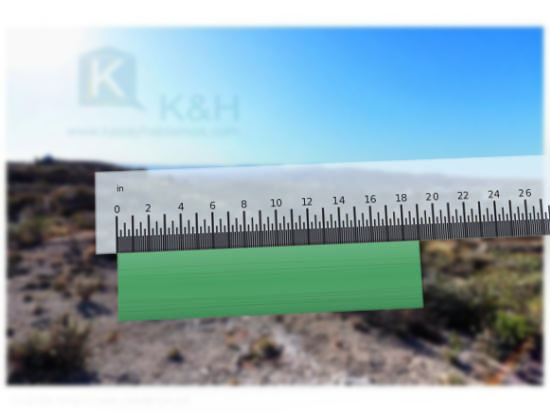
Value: {"value": 19, "unit": "in"}
